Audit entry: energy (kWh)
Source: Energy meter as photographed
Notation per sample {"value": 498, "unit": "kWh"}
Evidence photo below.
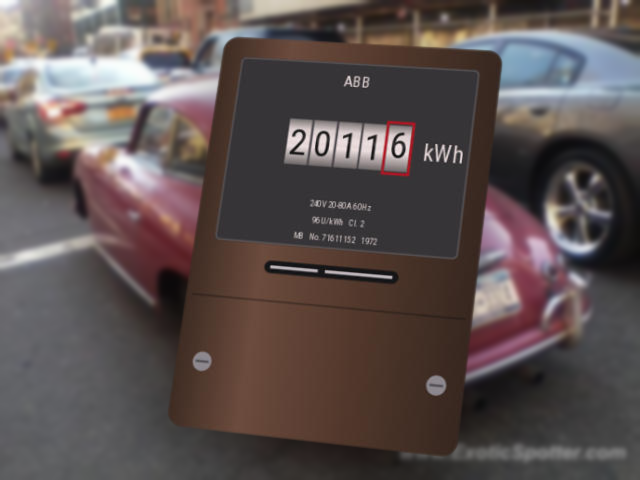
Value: {"value": 2011.6, "unit": "kWh"}
